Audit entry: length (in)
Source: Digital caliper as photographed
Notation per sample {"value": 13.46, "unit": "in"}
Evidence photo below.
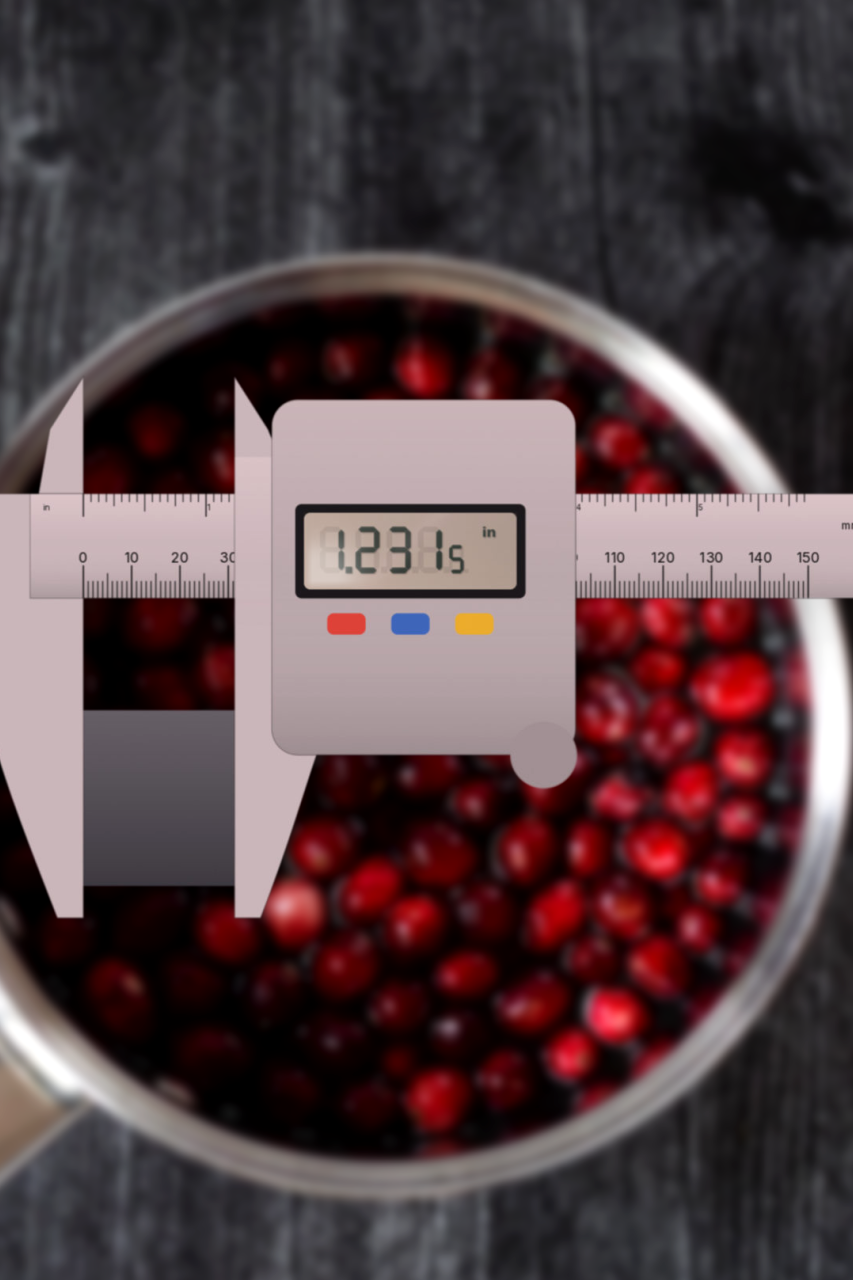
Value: {"value": 1.2315, "unit": "in"}
